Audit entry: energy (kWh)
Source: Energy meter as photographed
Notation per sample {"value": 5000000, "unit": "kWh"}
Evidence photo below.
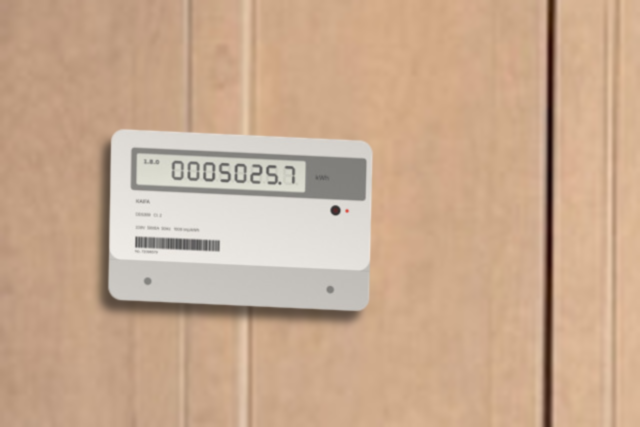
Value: {"value": 5025.7, "unit": "kWh"}
